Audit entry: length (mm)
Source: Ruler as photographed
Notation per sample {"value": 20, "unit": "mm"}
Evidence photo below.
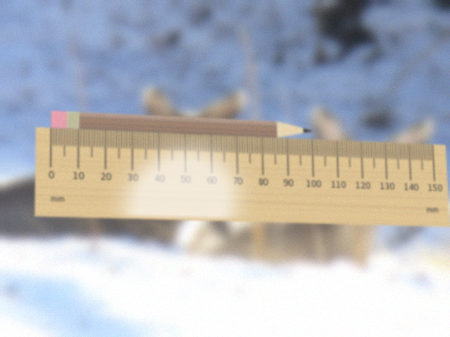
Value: {"value": 100, "unit": "mm"}
